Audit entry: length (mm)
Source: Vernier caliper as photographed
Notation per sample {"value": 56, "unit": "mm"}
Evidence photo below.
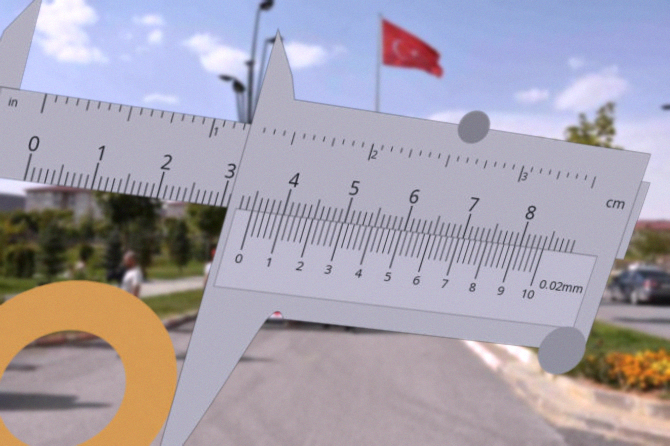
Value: {"value": 35.0, "unit": "mm"}
